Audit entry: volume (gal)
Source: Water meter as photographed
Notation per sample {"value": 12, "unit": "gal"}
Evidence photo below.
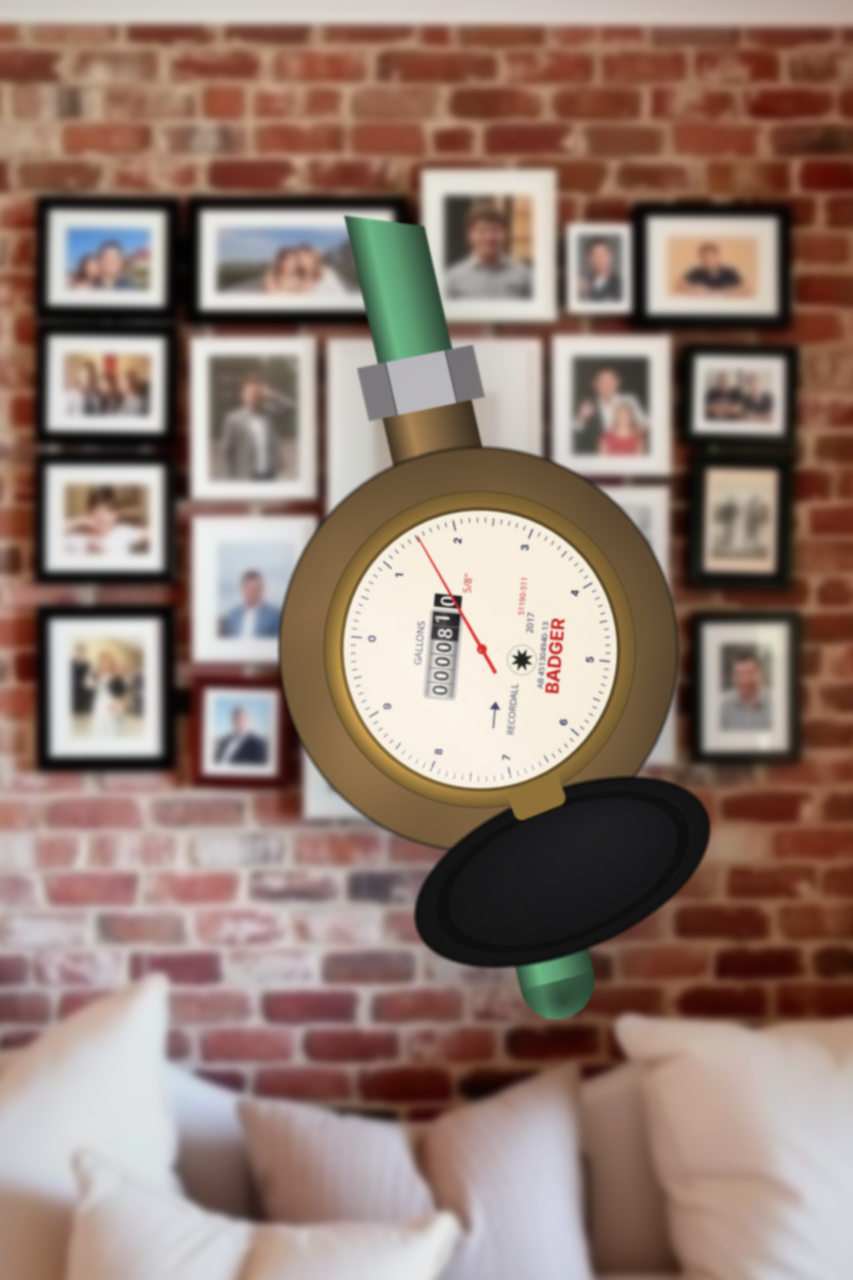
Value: {"value": 811.5, "unit": "gal"}
